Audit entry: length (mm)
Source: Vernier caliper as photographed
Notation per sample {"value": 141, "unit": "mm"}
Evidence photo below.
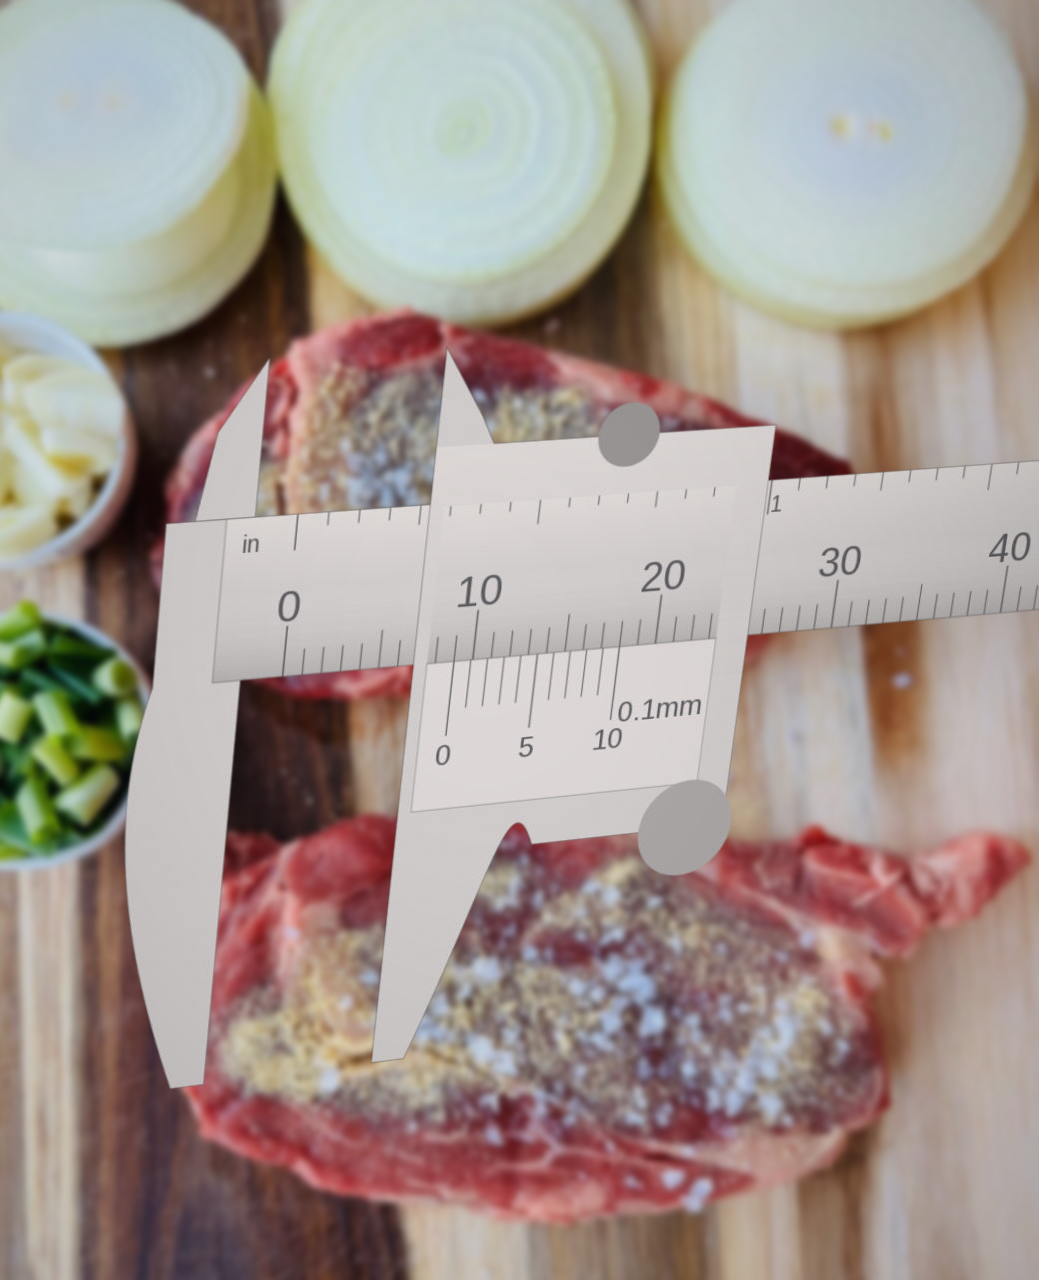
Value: {"value": 9.0, "unit": "mm"}
